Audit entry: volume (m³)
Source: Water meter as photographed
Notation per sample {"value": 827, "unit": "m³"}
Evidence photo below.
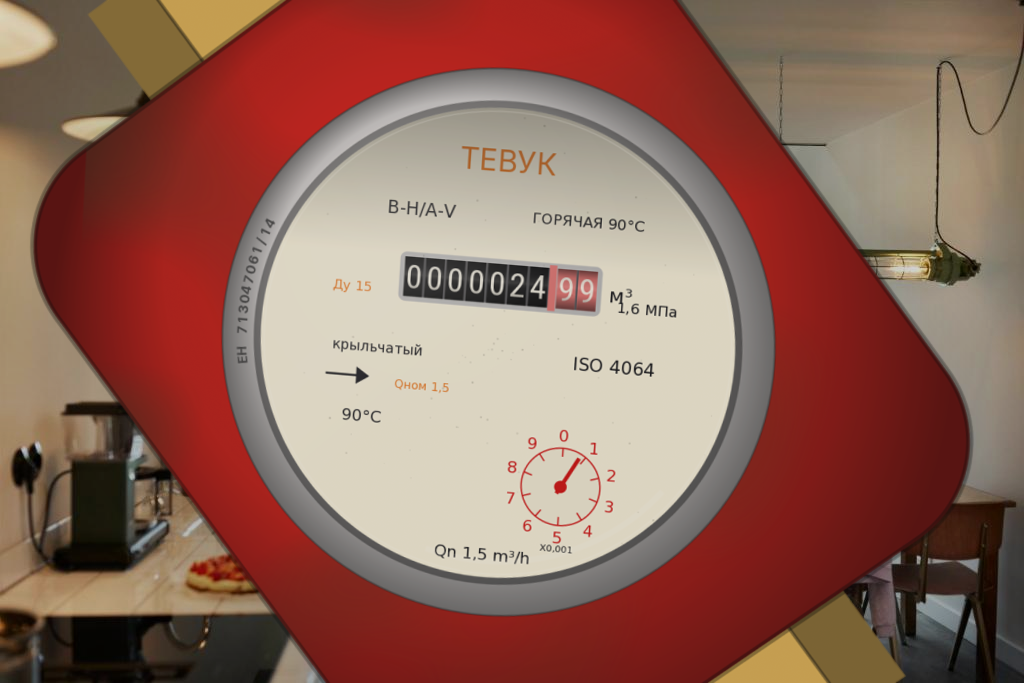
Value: {"value": 24.990, "unit": "m³"}
